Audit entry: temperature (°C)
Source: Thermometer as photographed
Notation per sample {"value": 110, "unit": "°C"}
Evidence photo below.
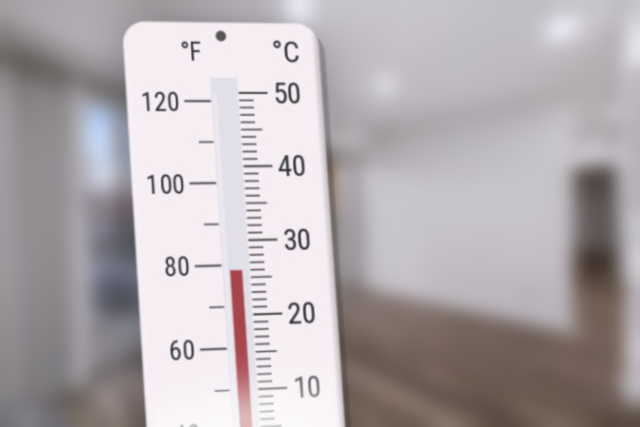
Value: {"value": 26, "unit": "°C"}
